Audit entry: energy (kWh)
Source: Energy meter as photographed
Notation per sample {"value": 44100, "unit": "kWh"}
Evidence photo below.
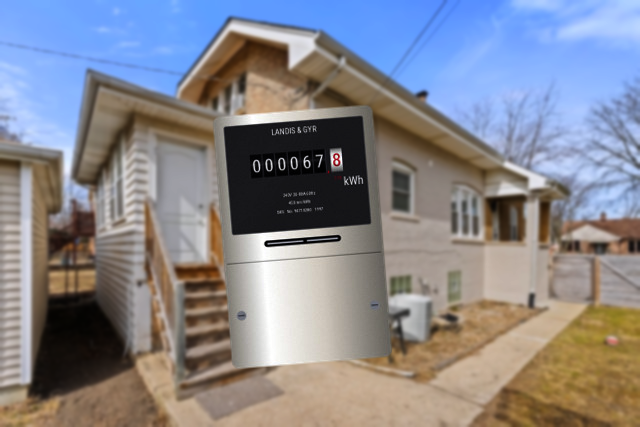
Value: {"value": 67.8, "unit": "kWh"}
